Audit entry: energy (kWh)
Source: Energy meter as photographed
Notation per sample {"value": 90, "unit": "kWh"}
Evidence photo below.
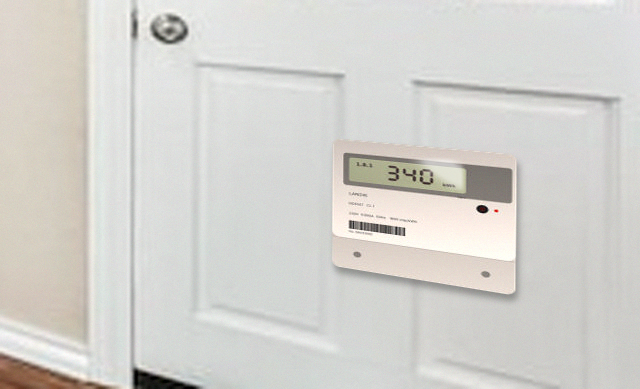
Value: {"value": 340, "unit": "kWh"}
